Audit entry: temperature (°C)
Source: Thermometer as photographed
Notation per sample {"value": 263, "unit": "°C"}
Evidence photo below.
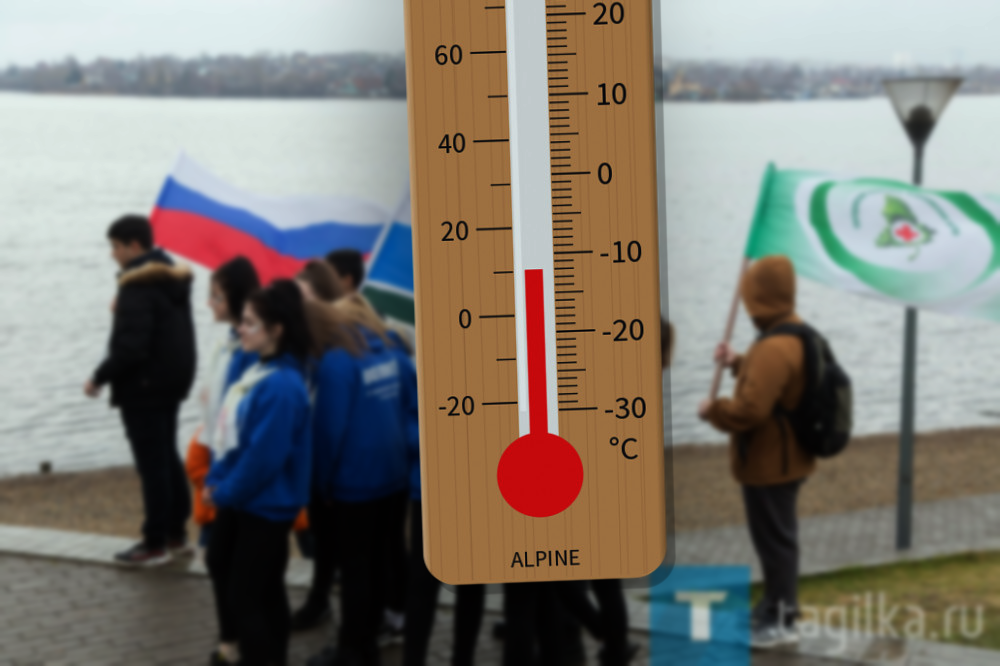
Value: {"value": -12, "unit": "°C"}
